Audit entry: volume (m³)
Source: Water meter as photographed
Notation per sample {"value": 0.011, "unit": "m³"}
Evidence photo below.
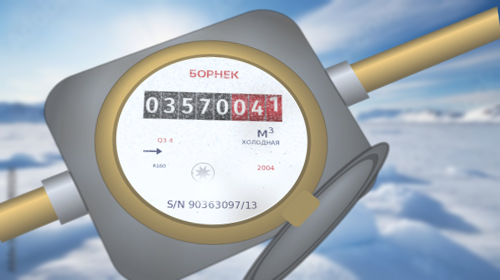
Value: {"value": 3570.041, "unit": "m³"}
